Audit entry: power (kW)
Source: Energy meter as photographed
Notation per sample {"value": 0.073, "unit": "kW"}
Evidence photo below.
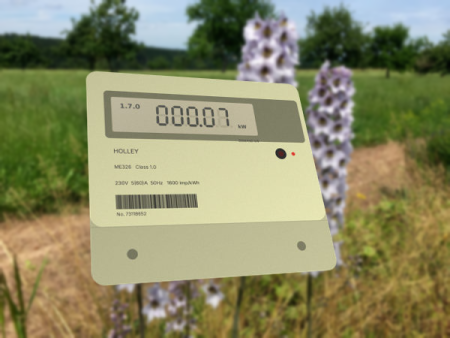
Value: {"value": 0.07, "unit": "kW"}
